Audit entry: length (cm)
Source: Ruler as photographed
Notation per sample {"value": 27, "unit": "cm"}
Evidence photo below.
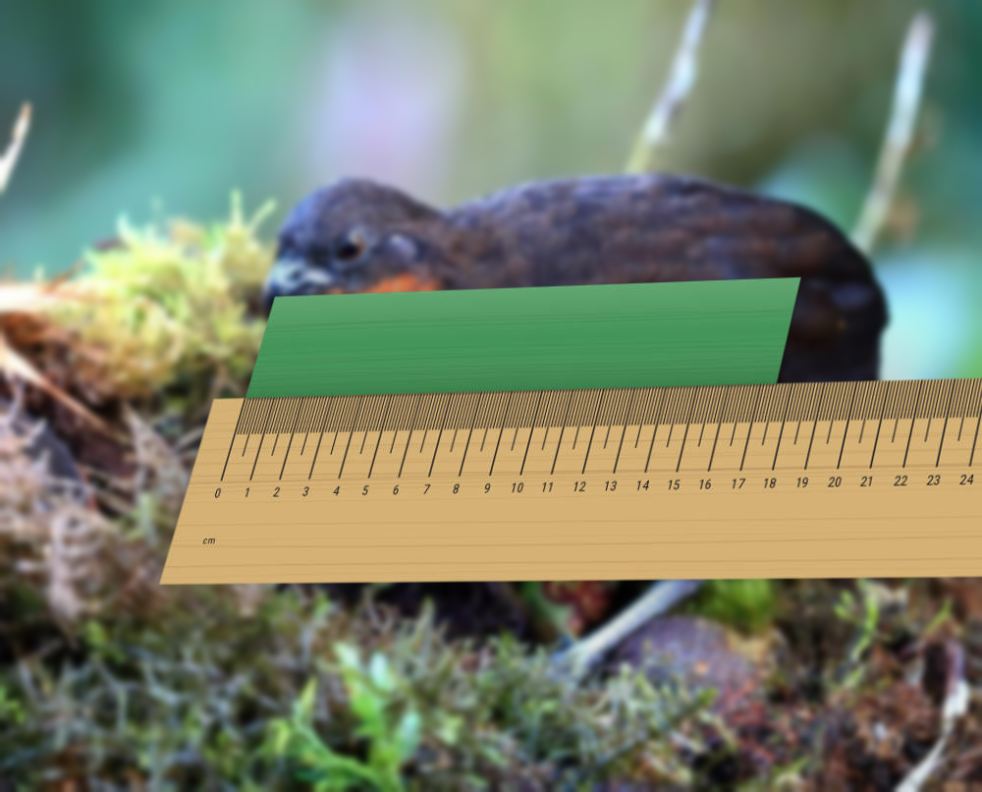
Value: {"value": 17.5, "unit": "cm"}
